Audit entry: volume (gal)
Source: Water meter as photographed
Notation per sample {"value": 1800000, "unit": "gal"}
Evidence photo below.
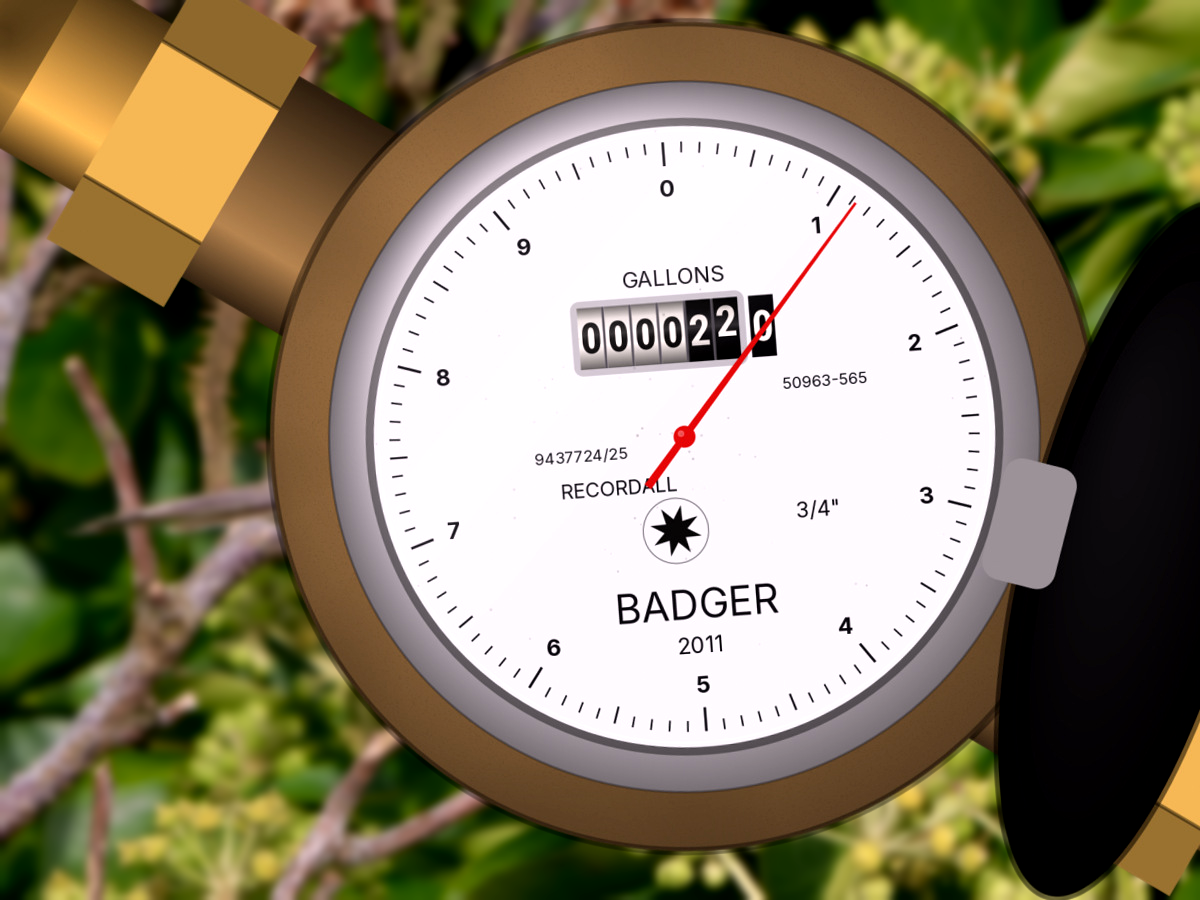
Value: {"value": 221.1, "unit": "gal"}
